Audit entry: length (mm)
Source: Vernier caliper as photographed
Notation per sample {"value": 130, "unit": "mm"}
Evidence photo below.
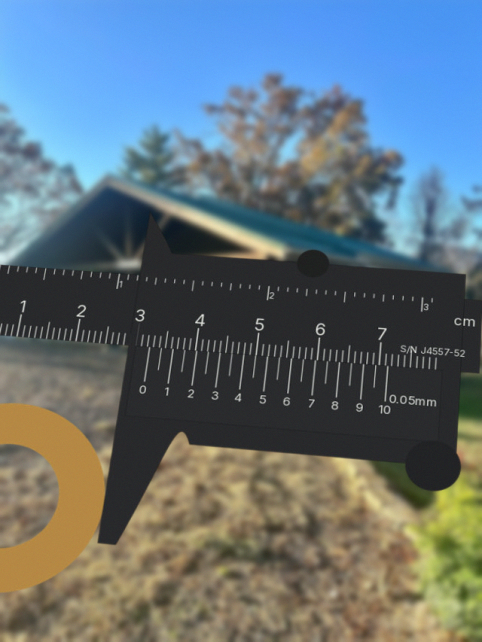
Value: {"value": 32.4, "unit": "mm"}
